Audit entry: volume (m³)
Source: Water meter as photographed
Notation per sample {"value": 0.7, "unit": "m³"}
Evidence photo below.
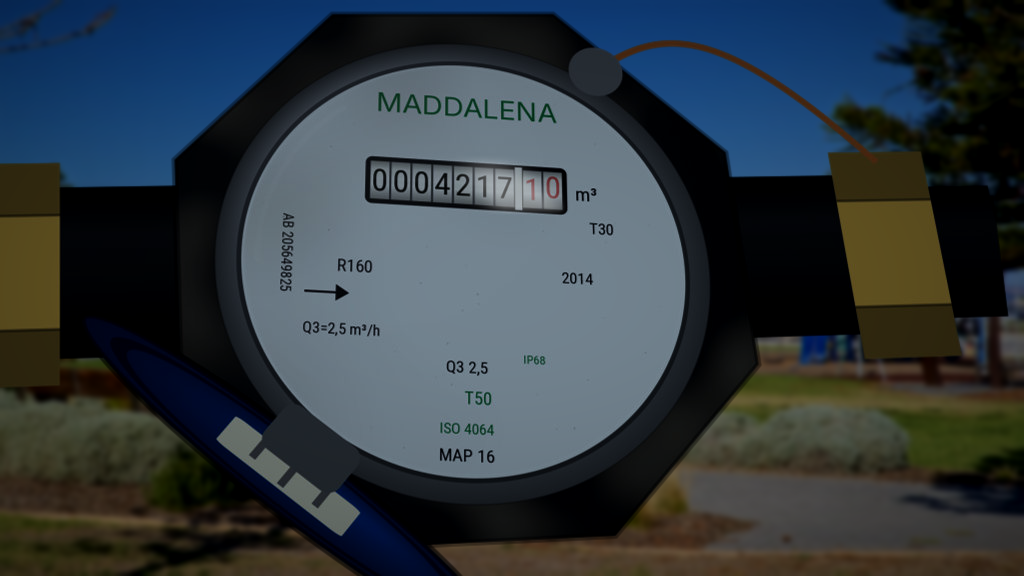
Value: {"value": 4217.10, "unit": "m³"}
